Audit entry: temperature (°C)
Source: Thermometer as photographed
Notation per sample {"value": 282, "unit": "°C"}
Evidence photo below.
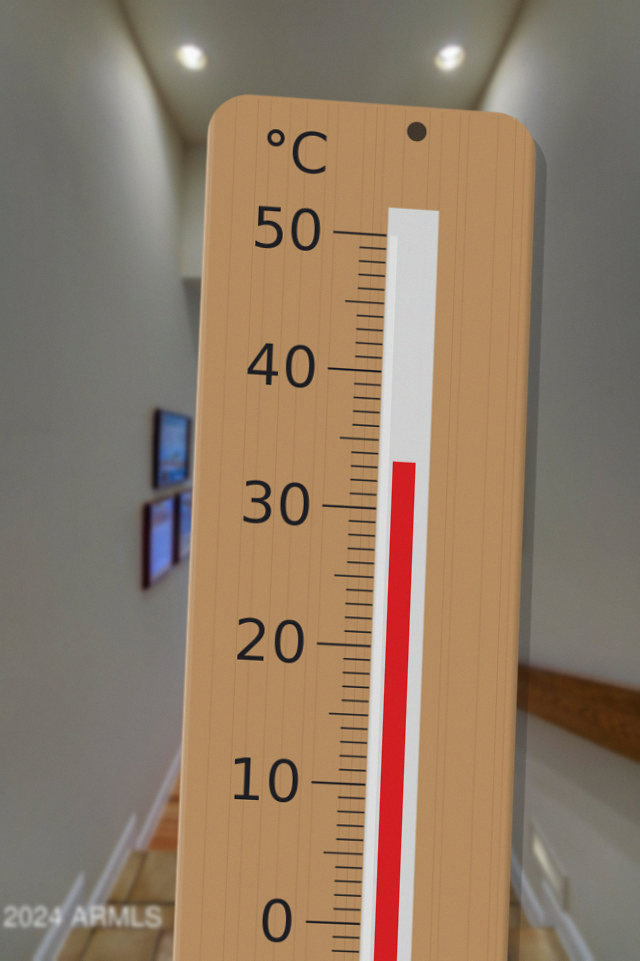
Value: {"value": 33.5, "unit": "°C"}
